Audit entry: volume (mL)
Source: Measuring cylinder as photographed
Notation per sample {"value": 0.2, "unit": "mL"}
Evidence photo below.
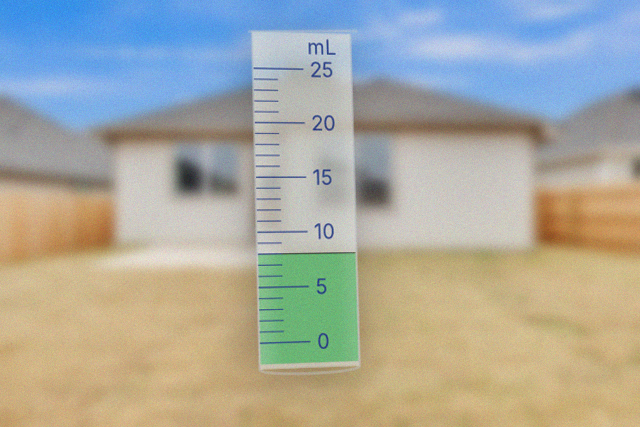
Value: {"value": 8, "unit": "mL"}
